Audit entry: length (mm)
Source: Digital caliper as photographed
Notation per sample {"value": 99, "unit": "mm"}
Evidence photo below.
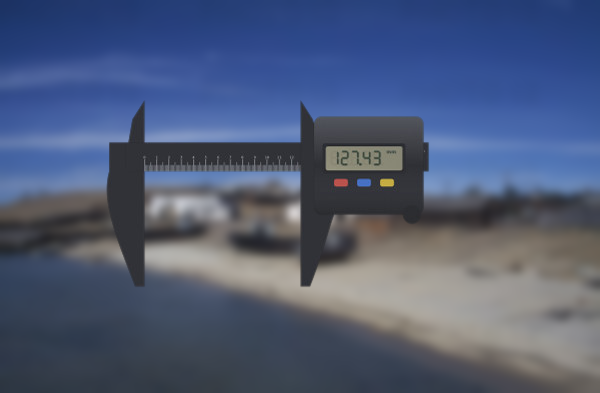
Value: {"value": 127.43, "unit": "mm"}
